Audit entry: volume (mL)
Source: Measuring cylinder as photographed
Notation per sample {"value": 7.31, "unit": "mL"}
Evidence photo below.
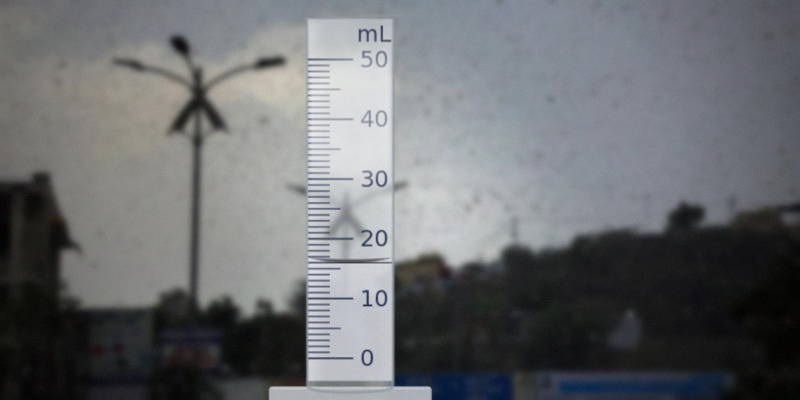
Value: {"value": 16, "unit": "mL"}
